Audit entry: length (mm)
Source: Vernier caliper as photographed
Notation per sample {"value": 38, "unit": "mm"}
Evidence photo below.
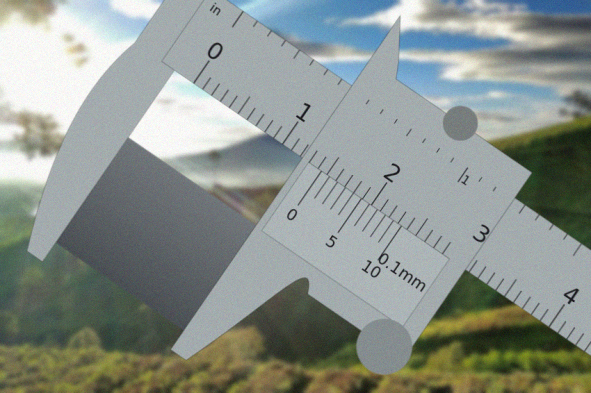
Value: {"value": 14.4, "unit": "mm"}
